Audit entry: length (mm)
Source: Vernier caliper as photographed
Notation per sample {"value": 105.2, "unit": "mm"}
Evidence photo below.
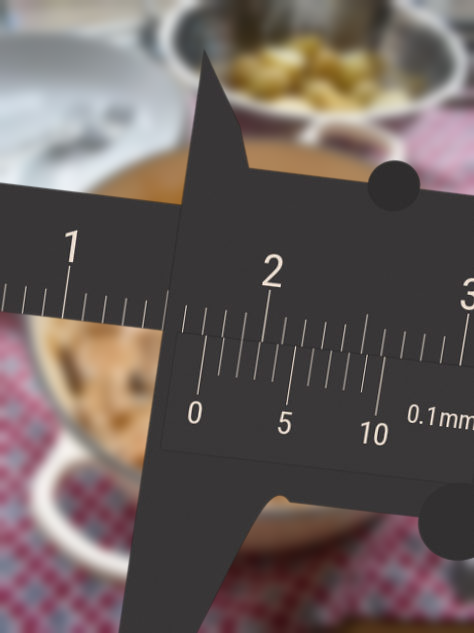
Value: {"value": 17.2, "unit": "mm"}
